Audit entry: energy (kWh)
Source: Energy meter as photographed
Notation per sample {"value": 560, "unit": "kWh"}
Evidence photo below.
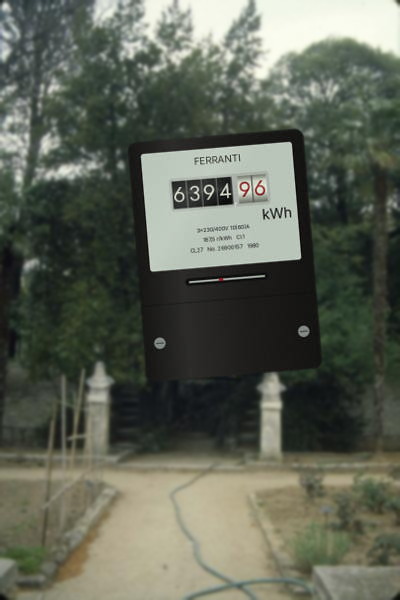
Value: {"value": 6394.96, "unit": "kWh"}
